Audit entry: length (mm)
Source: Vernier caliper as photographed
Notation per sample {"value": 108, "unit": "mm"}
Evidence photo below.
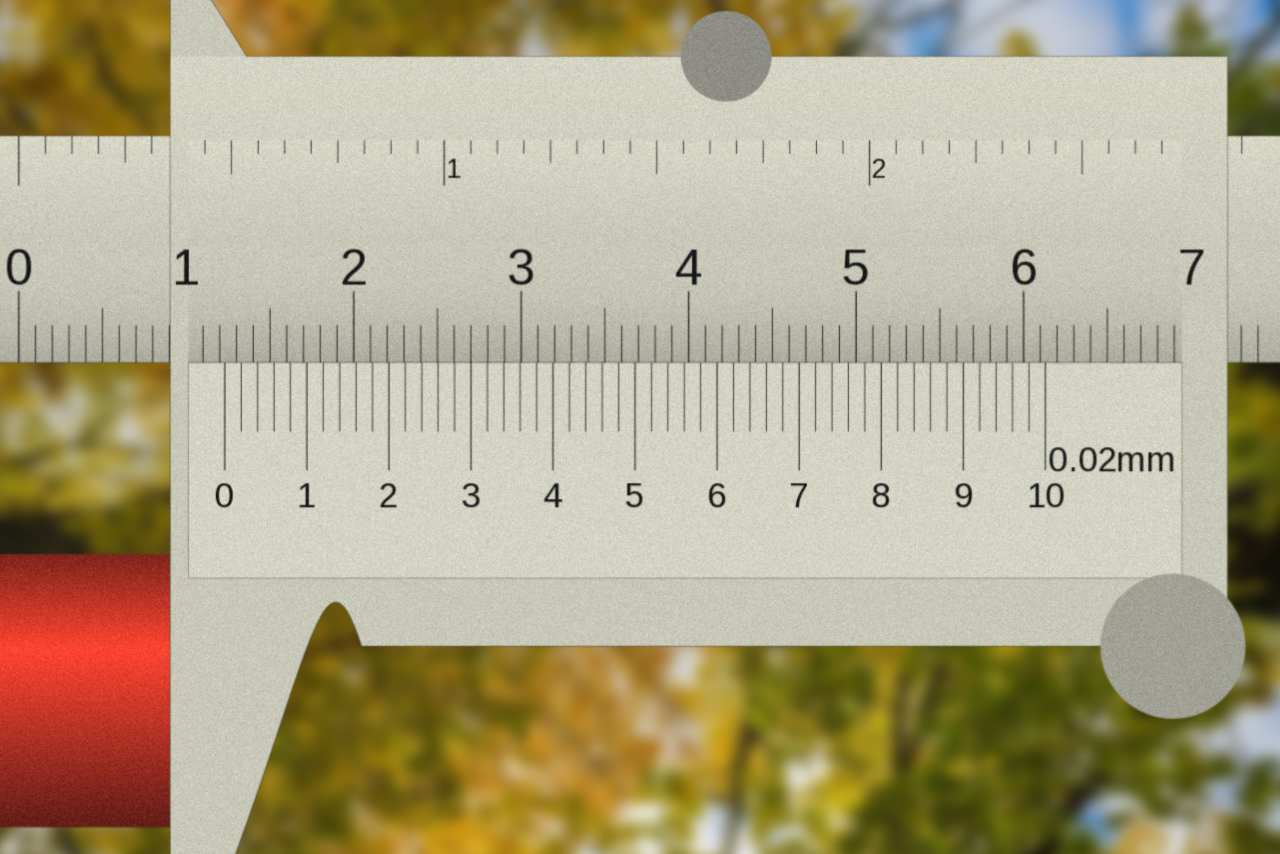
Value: {"value": 12.3, "unit": "mm"}
